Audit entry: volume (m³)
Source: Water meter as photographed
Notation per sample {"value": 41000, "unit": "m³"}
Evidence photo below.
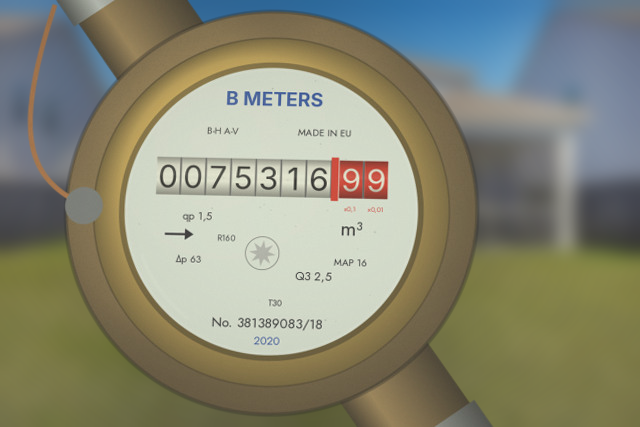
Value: {"value": 75316.99, "unit": "m³"}
